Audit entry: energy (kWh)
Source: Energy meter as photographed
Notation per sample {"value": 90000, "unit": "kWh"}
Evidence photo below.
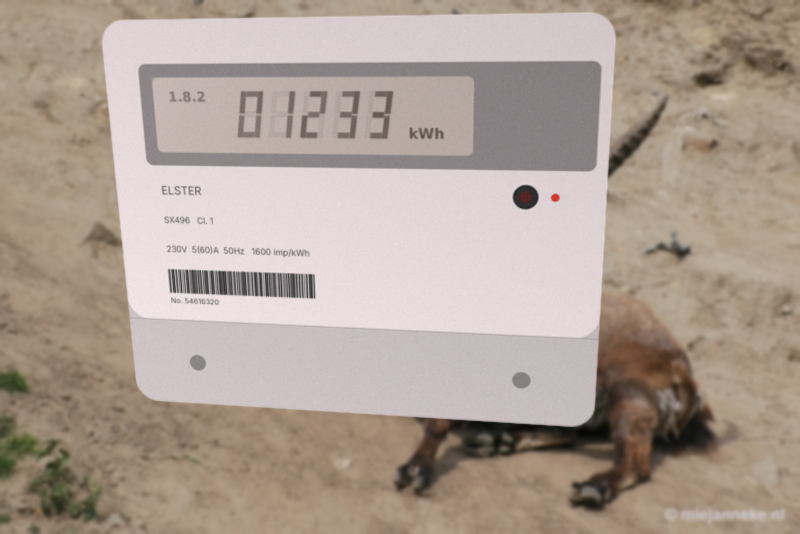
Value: {"value": 1233, "unit": "kWh"}
